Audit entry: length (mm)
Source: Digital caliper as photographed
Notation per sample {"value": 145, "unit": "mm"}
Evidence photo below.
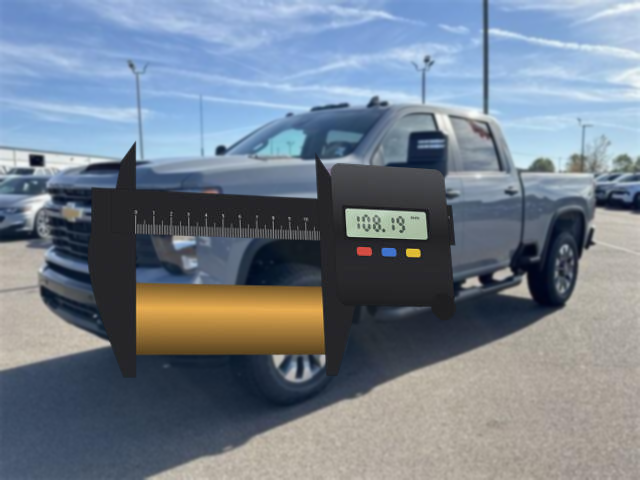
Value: {"value": 108.19, "unit": "mm"}
